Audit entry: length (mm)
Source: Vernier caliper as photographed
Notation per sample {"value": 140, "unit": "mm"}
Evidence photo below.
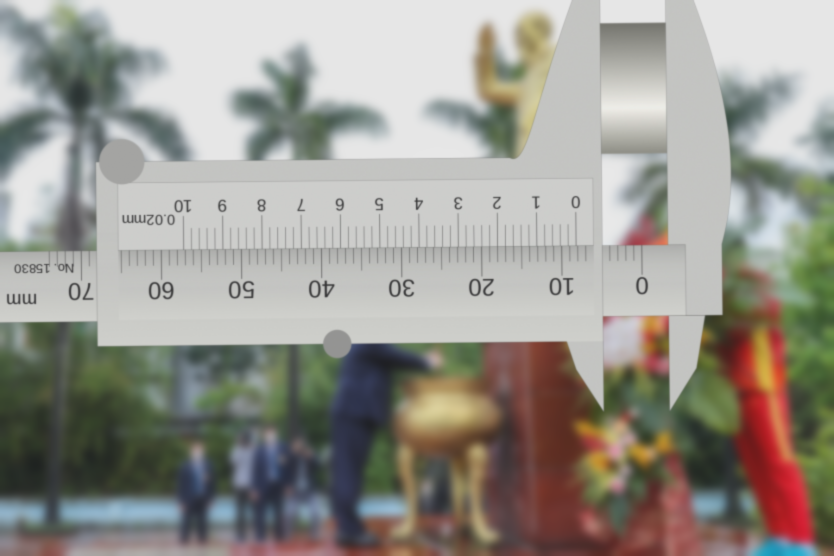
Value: {"value": 8.2, "unit": "mm"}
